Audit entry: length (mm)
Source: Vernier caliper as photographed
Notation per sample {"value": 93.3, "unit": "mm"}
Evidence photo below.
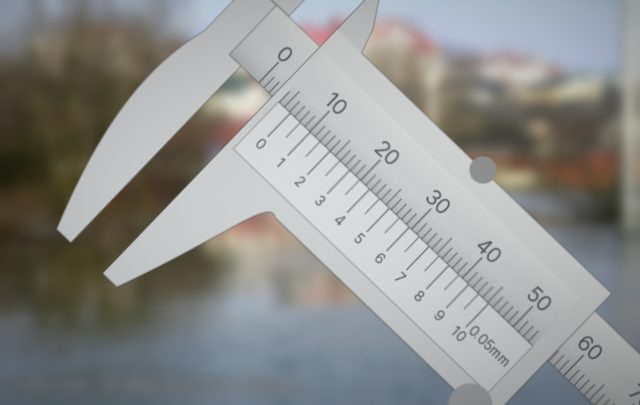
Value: {"value": 6.2, "unit": "mm"}
